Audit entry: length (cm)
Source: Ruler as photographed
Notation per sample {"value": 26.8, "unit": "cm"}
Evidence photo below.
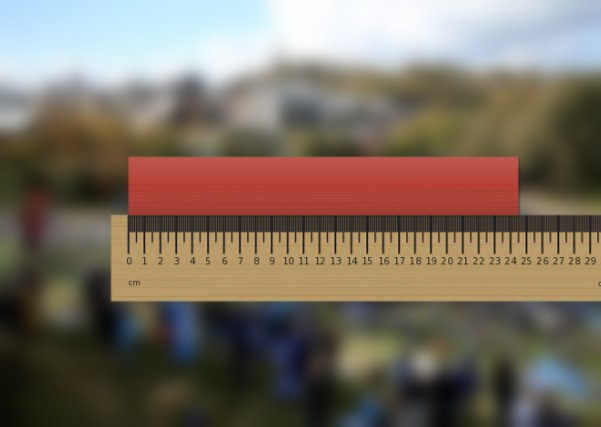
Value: {"value": 24.5, "unit": "cm"}
